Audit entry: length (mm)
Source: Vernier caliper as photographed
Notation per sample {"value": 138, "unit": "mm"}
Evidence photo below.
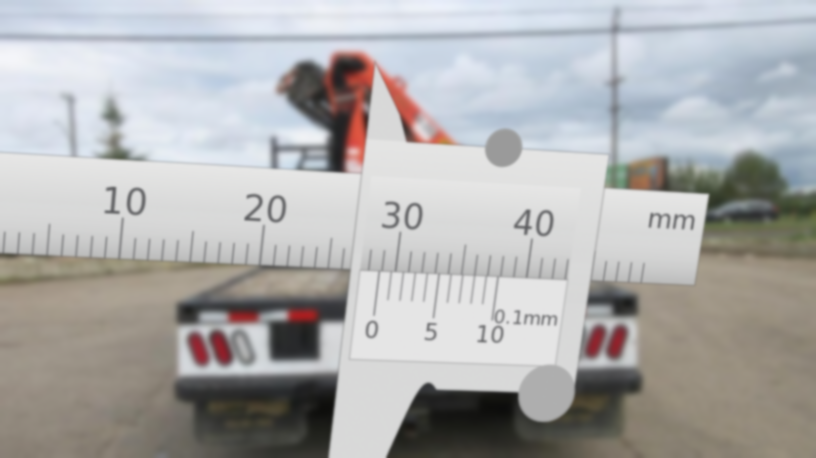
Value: {"value": 28.8, "unit": "mm"}
